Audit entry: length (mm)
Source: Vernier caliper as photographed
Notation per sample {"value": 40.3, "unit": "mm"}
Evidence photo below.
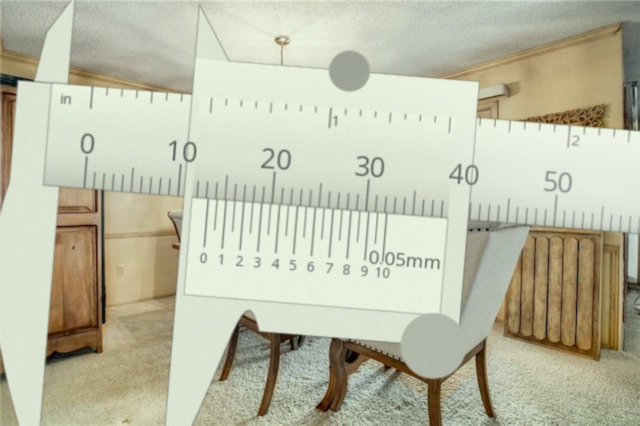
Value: {"value": 13.2, "unit": "mm"}
